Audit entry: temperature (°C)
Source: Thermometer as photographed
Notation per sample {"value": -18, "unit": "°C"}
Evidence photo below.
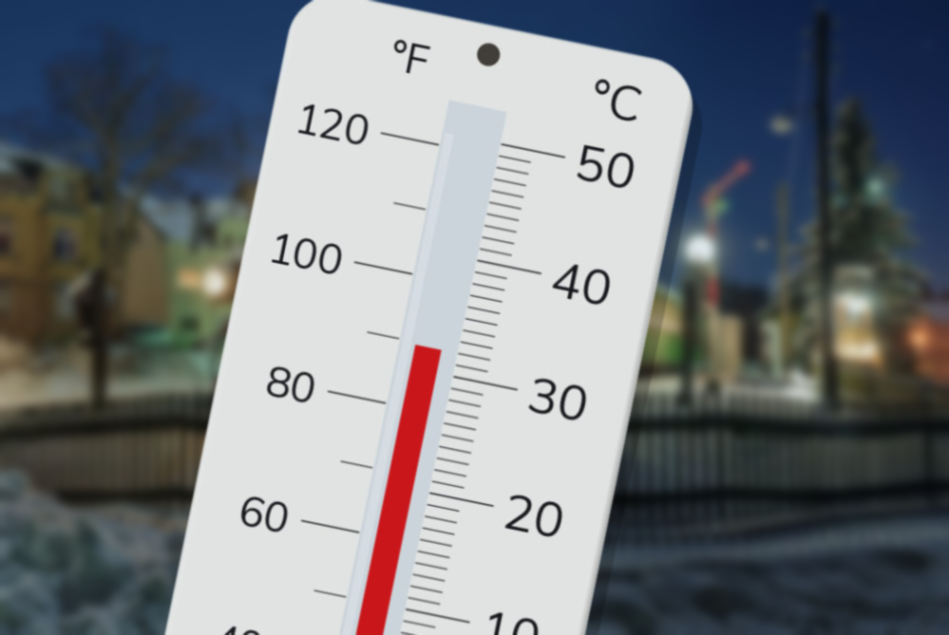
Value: {"value": 32, "unit": "°C"}
